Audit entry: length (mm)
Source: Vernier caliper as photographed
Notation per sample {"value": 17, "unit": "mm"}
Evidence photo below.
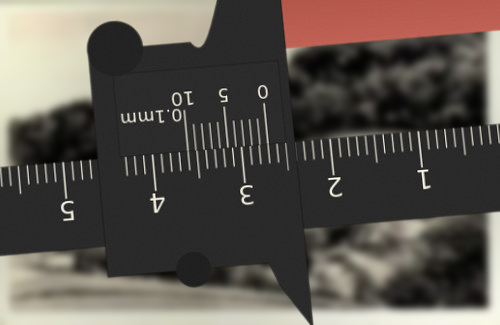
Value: {"value": 27.0, "unit": "mm"}
